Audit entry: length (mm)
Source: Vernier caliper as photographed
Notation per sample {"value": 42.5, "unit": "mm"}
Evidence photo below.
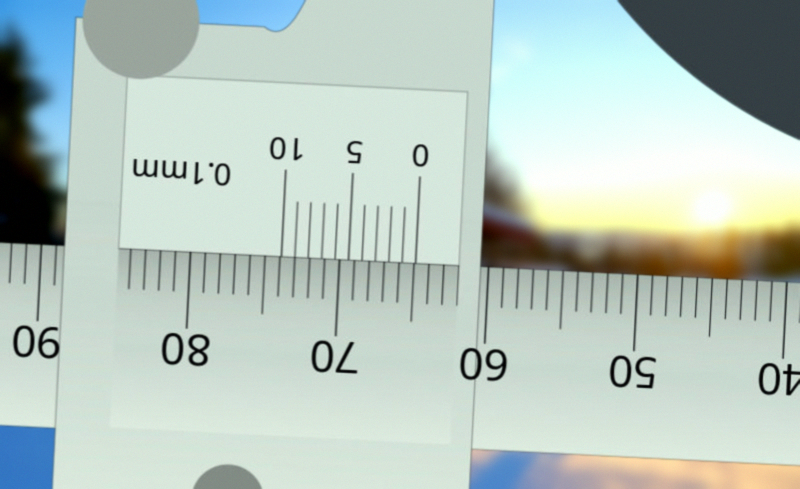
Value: {"value": 64.9, "unit": "mm"}
